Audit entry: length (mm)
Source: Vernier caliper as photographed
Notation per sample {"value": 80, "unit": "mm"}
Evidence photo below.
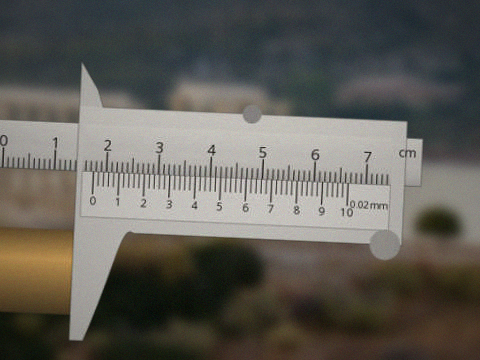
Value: {"value": 17.5, "unit": "mm"}
